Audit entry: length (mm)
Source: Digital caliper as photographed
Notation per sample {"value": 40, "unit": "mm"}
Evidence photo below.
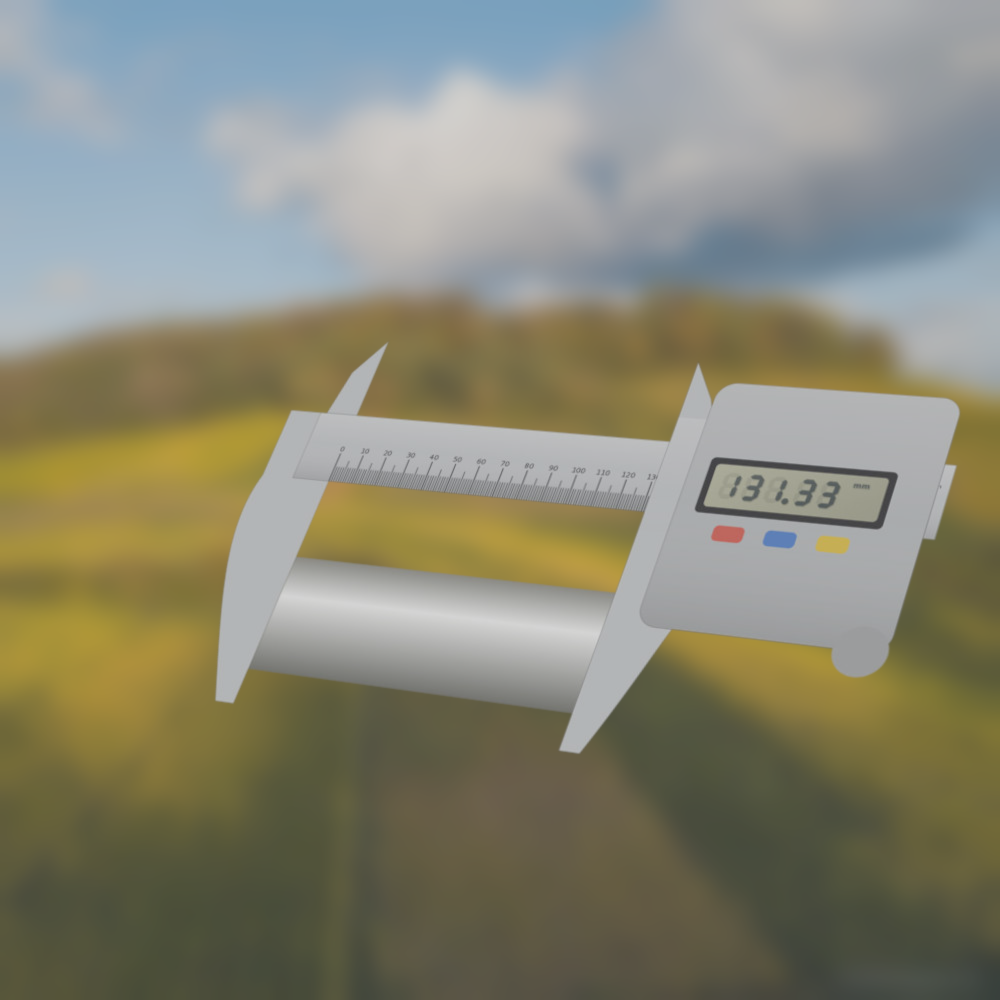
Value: {"value": 131.33, "unit": "mm"}
